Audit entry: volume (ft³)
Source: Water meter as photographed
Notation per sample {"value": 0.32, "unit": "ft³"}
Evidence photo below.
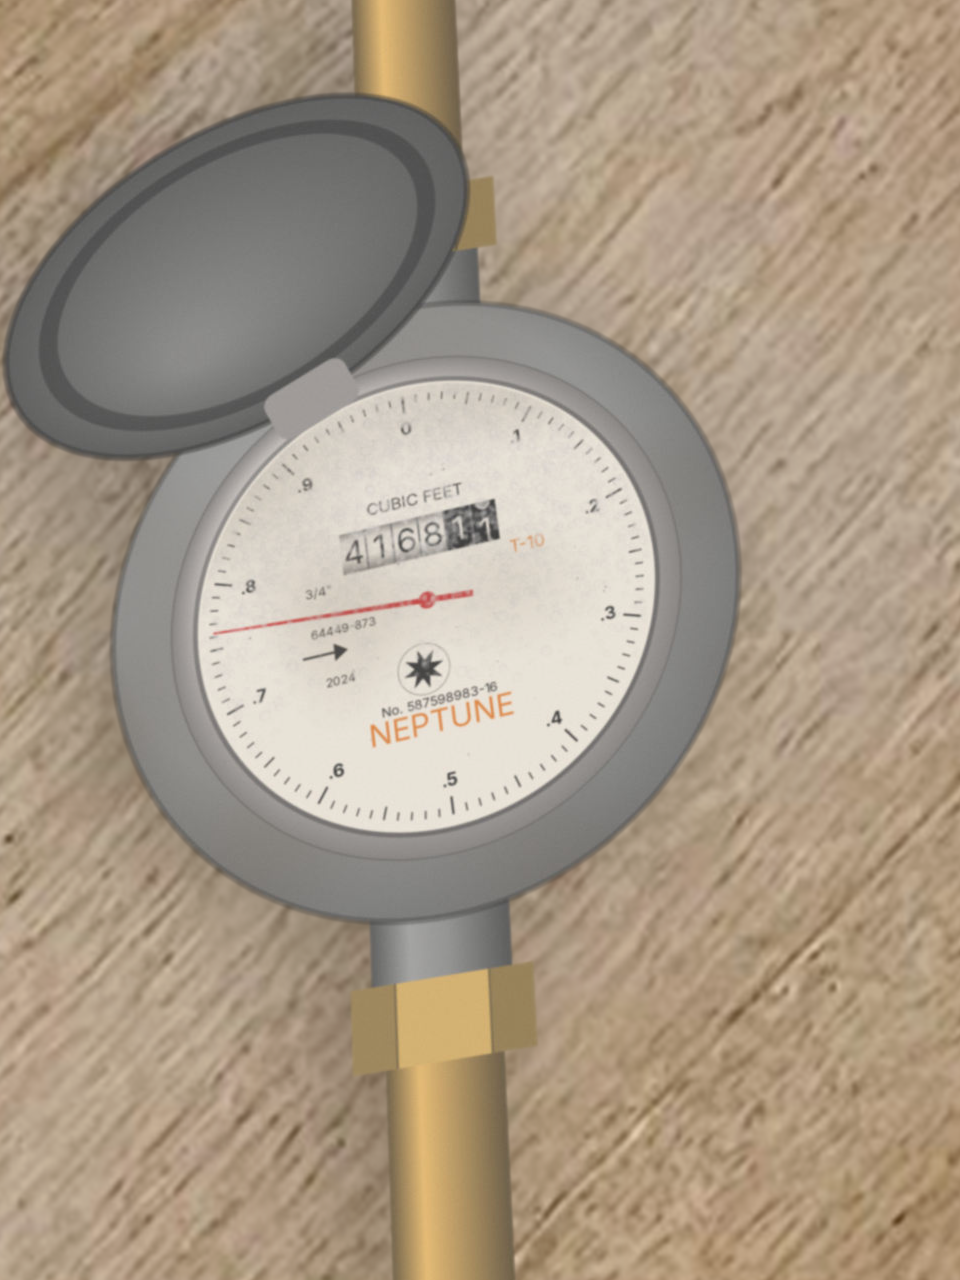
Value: {"value": 416810.76, "unit": "ft³"}
